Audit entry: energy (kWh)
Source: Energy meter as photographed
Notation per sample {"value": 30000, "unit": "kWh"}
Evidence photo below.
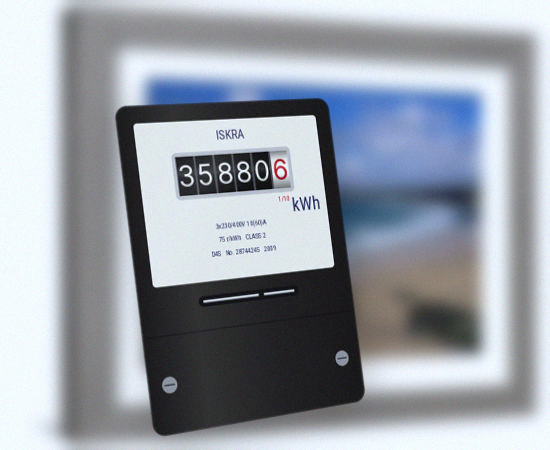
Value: {"value": 35880.6, "unit": "kWh"}
